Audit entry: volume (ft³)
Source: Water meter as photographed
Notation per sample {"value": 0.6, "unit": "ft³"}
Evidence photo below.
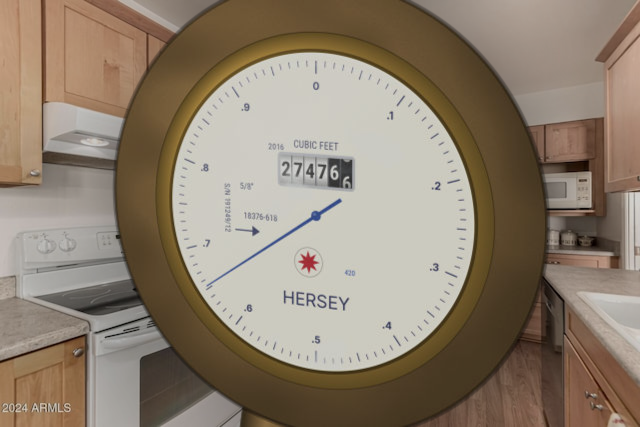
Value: {"value": 274765.65, "unit": "ft³"}
